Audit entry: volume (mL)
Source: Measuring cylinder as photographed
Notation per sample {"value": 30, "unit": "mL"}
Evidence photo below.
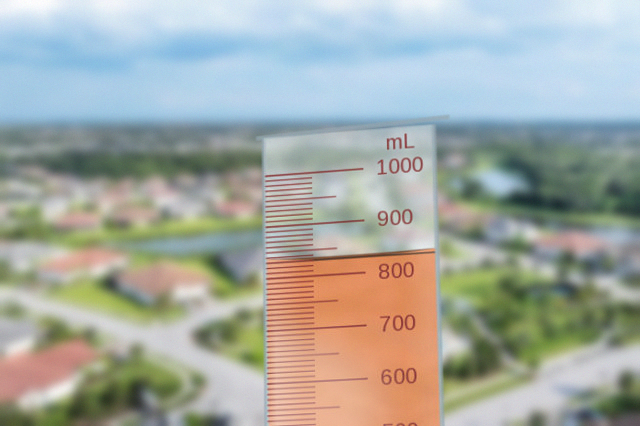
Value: {"value": 830, "unit": "mL"}
